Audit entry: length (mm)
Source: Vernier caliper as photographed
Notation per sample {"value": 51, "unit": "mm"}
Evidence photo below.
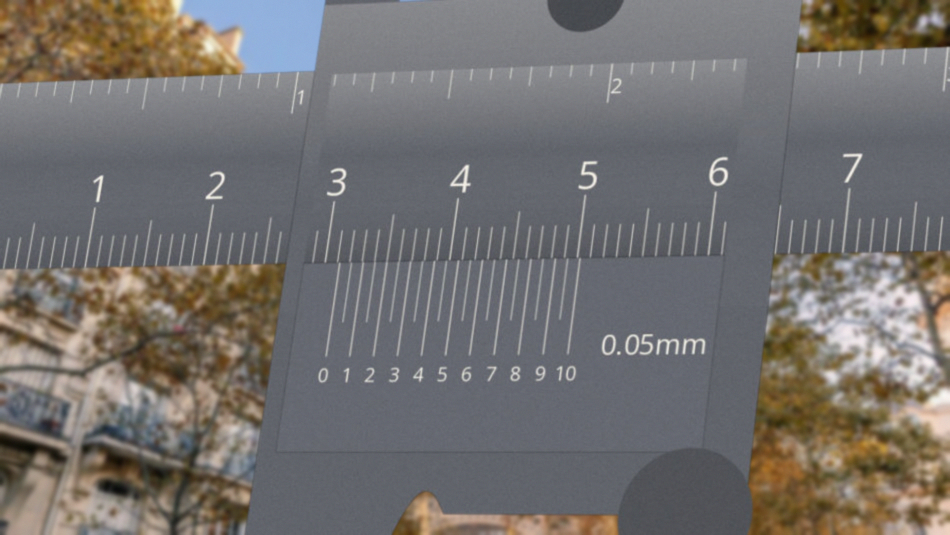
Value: {"value": 31.2, "unit": "mm"}
